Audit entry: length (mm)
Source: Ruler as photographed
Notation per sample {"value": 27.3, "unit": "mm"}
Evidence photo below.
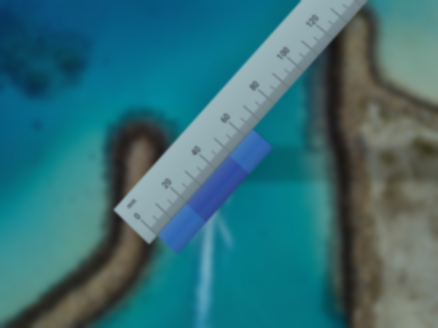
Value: {"value": 65, "unit": "mm"}
